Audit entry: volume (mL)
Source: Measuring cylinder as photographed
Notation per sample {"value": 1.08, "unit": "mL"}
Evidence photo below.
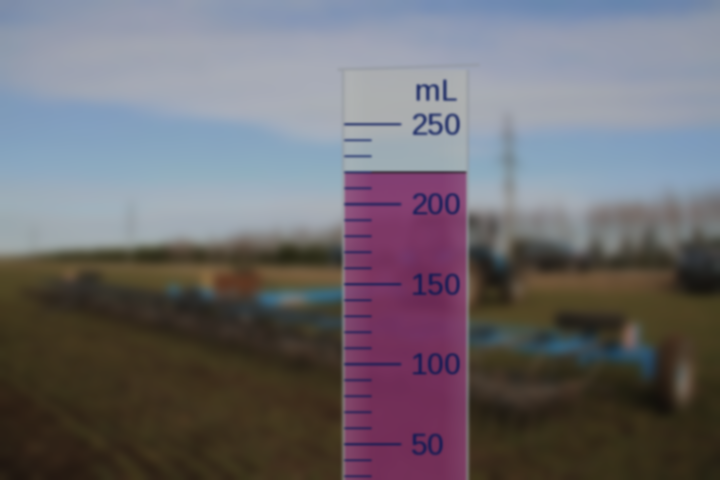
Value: {"value": 220, "unit": "mL"}
